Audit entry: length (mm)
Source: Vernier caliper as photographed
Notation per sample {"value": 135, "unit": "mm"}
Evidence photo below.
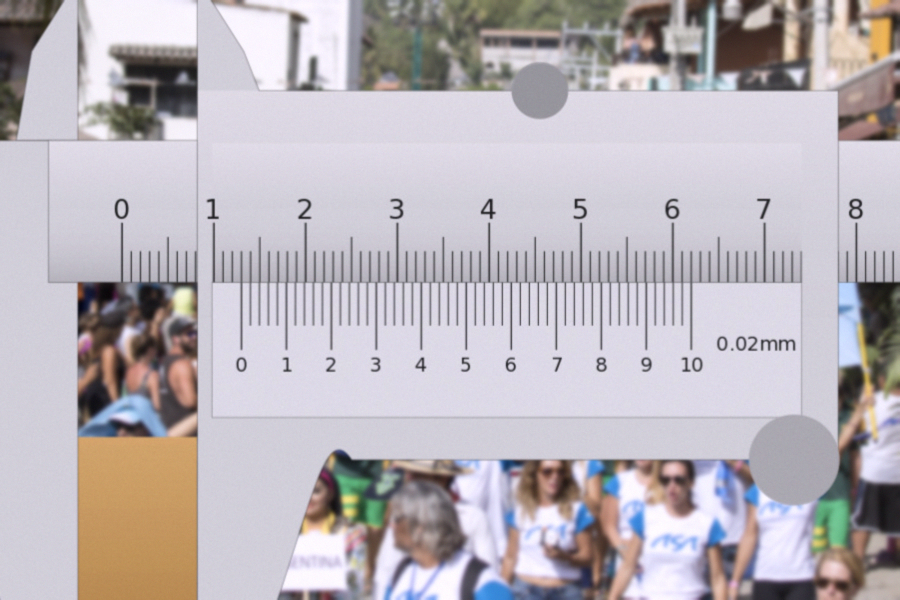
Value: {"value": 13.0, "unit": "mm"}
